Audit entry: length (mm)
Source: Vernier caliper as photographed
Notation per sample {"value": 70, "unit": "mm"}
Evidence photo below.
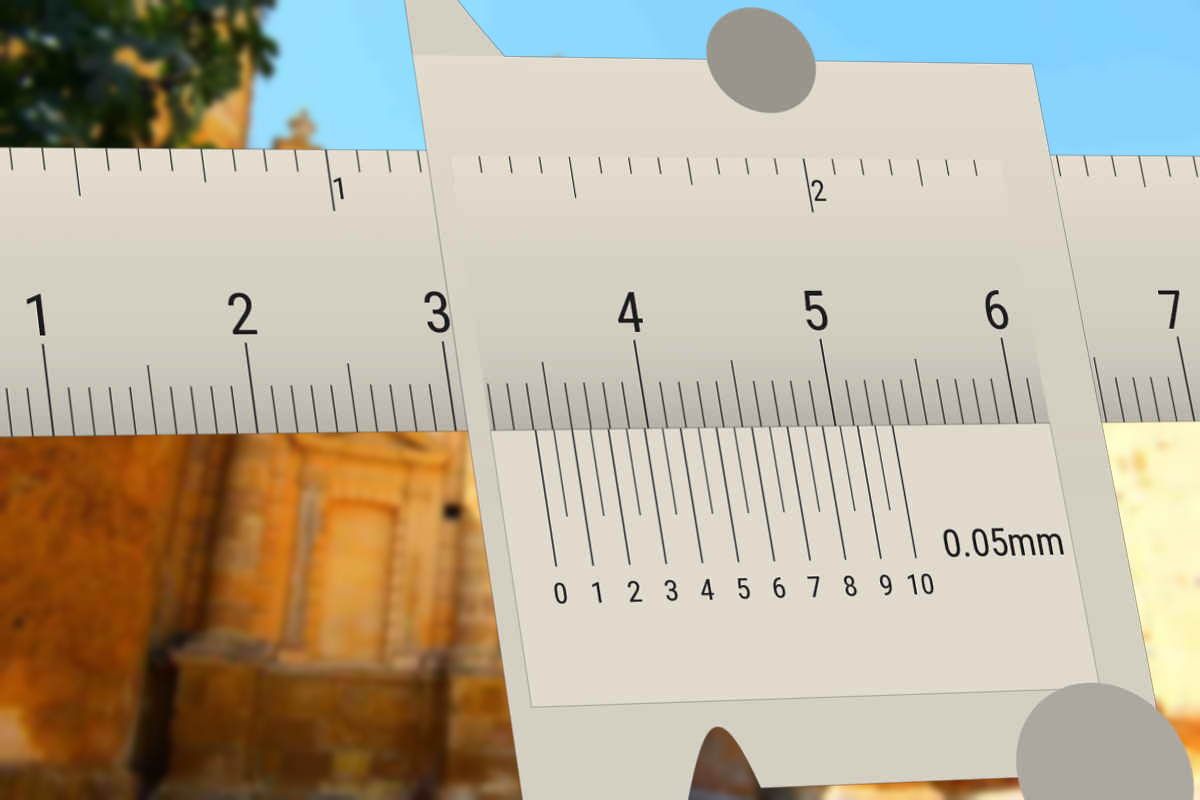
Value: {"value": 34.1, "unit": "mm"}
